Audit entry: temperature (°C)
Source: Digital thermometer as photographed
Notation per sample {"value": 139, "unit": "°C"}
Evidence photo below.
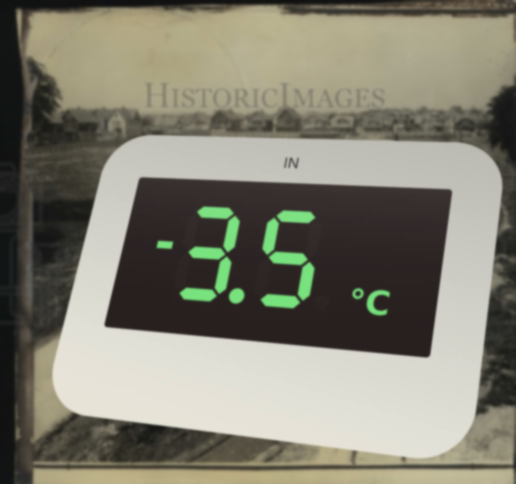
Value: {"value": -3.5, "unit": "°C"}
